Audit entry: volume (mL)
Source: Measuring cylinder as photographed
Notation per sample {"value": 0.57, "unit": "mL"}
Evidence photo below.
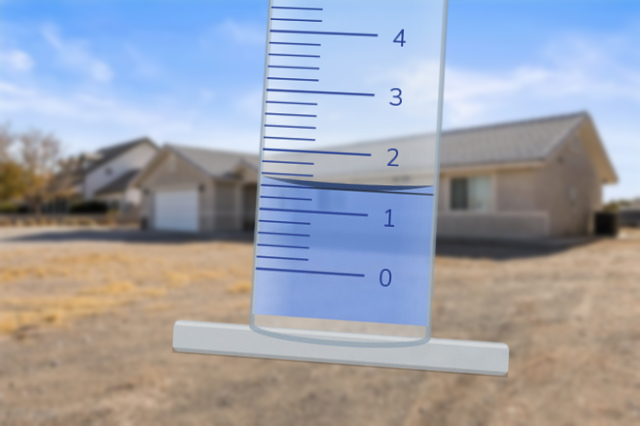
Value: {"value": 1.4, "unit": "mL"}
